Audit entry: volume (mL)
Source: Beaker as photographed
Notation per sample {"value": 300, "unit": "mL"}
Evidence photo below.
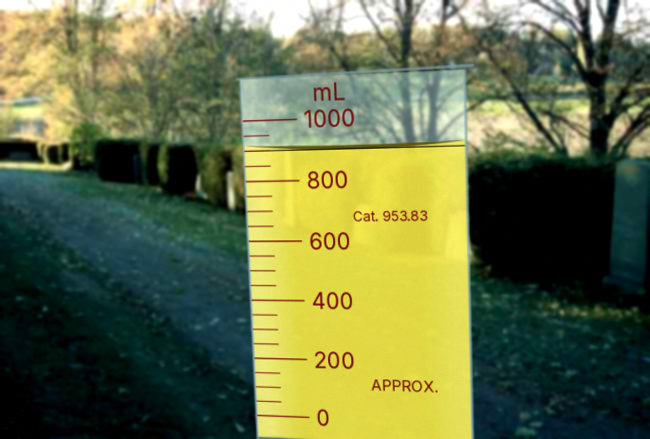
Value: {"value": 900, "unit": "mL"}
